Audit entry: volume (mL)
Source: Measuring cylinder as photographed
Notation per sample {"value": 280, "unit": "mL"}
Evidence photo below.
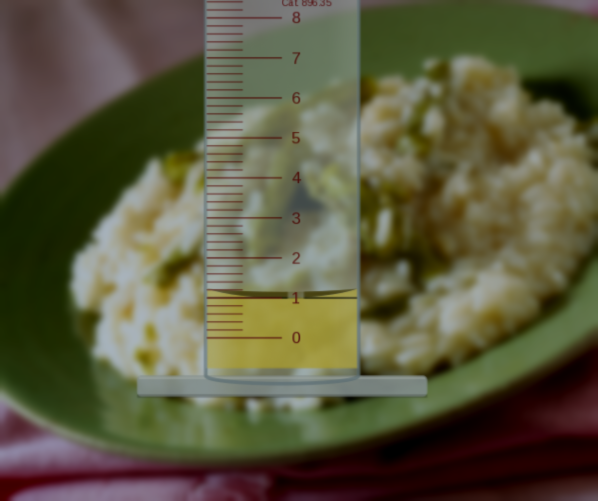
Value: {"value": 1, "unit": "mL"}
